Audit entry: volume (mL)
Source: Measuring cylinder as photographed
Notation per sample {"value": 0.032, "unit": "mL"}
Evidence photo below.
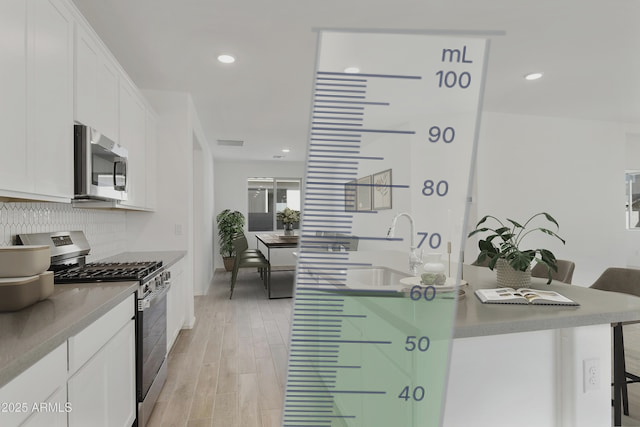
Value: {"value": 59, "unit": "mL"}
